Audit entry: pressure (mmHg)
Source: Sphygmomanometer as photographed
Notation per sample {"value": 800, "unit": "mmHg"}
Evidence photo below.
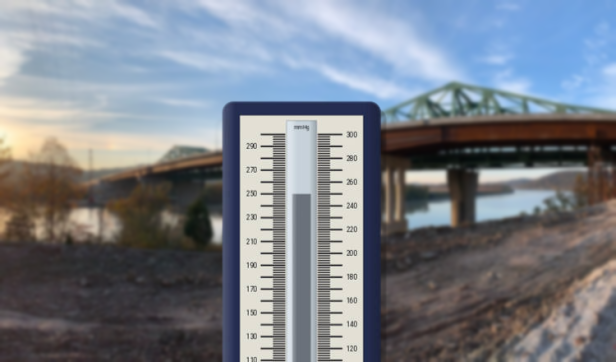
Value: {"value": 250, "unit": "mmHg"}
